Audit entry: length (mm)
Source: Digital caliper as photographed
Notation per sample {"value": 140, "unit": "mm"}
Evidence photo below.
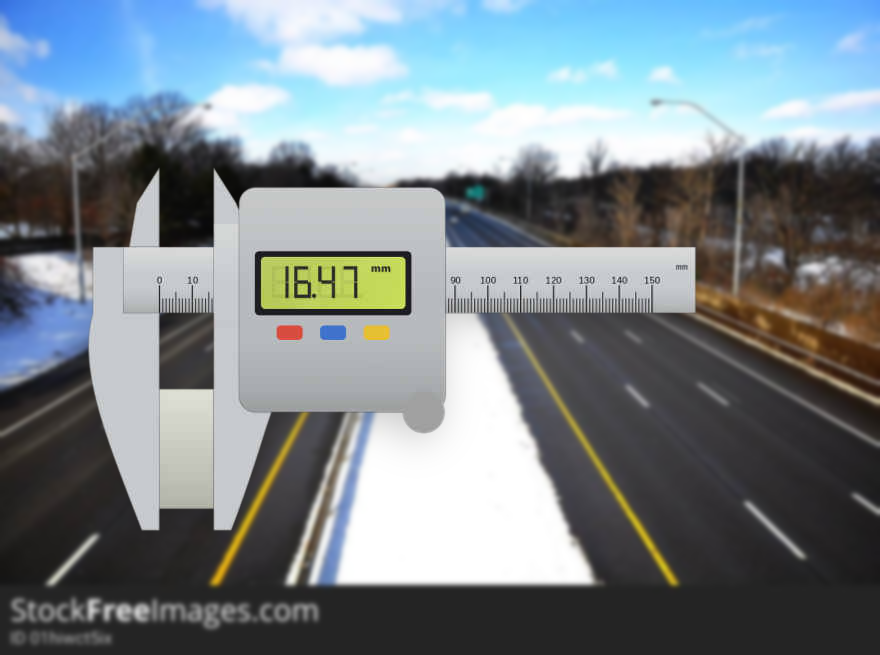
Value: {"value": 16.47, "unit": "mm"}
